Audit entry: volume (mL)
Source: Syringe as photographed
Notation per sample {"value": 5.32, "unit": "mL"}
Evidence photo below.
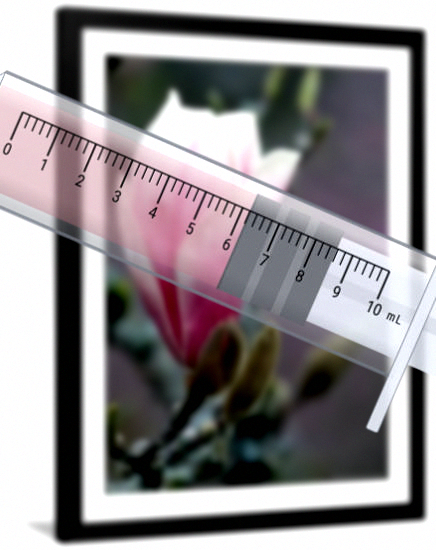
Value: {"value": 6.2, "unit": "mL"}
